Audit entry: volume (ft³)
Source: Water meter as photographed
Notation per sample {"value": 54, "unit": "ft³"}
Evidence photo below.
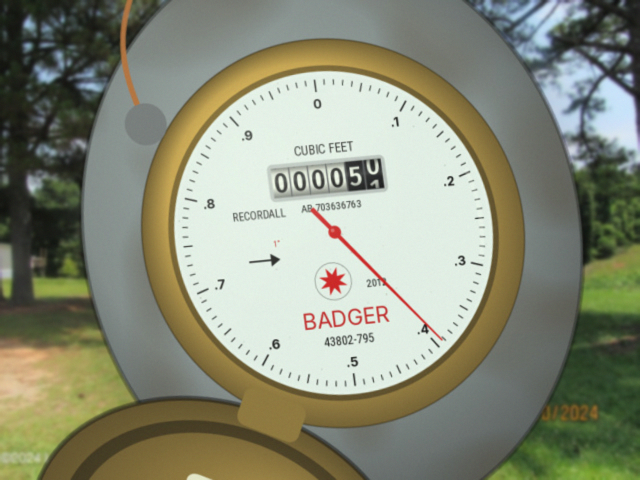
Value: {"value": 50.39, "unit": "ft³"}
